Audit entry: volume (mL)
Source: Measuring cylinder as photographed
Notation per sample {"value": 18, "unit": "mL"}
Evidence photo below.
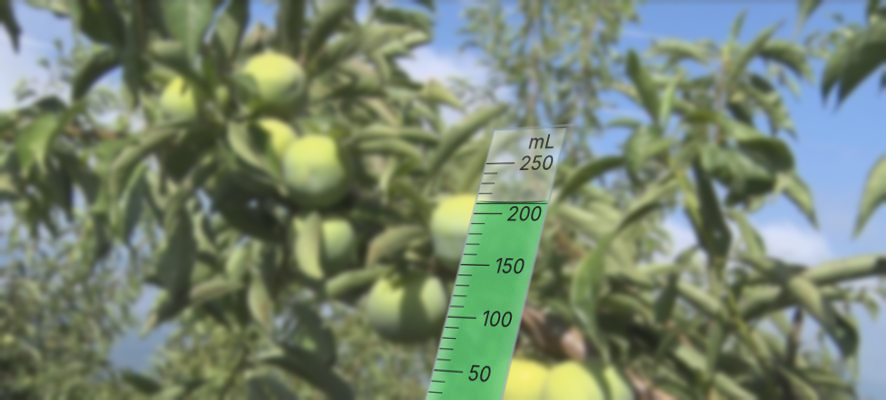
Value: {"value": 210, "unit": "mL"}
